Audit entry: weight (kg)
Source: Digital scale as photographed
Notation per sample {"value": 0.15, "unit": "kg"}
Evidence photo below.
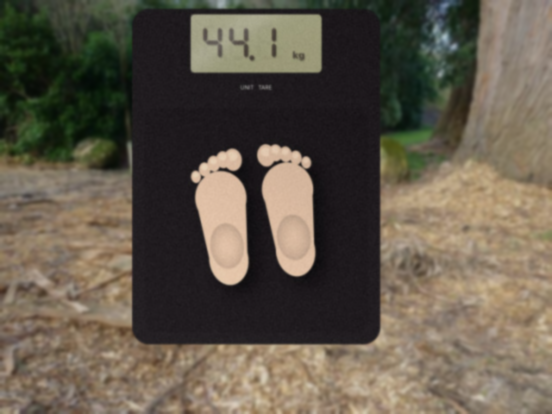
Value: {"value": 44.1, "unit": "kg"}
